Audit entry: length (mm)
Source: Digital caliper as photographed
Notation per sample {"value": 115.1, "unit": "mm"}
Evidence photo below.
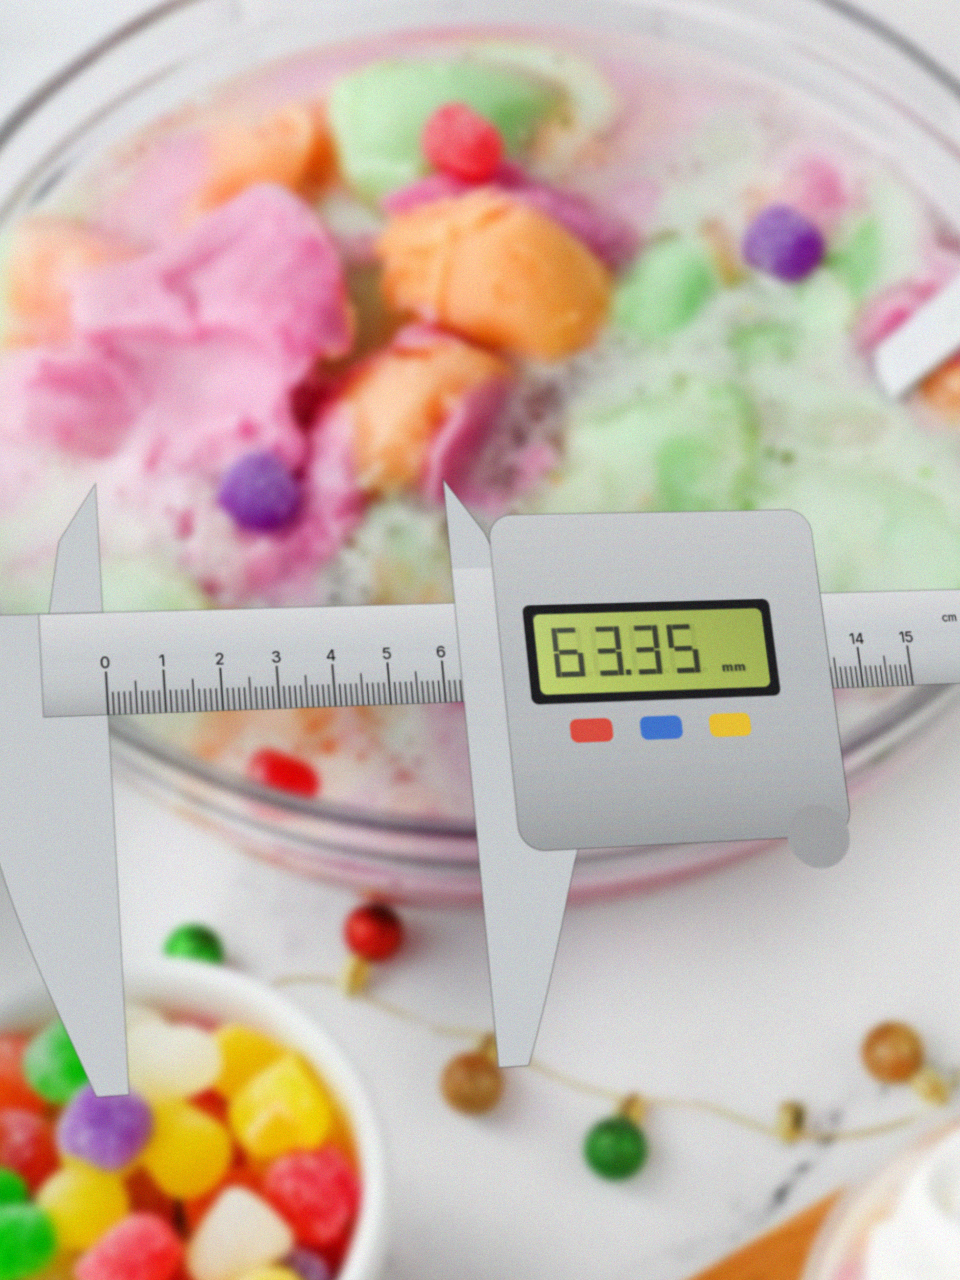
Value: {"value": 63.35, "unit": "mm"}
